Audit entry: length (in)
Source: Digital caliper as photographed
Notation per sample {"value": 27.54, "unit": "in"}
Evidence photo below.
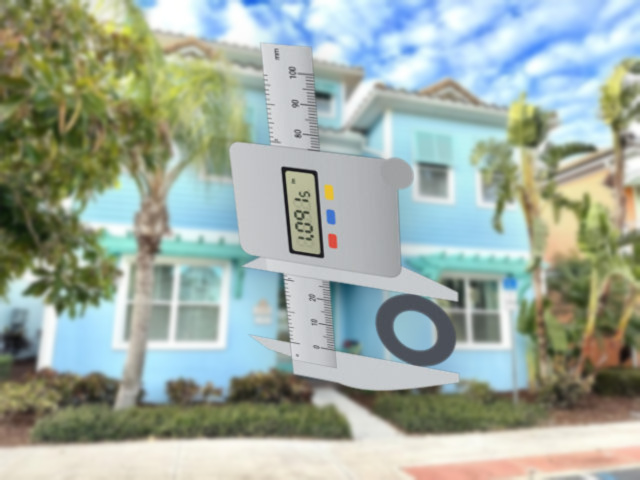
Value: {"value": 1.0915, "unit": "in"}
